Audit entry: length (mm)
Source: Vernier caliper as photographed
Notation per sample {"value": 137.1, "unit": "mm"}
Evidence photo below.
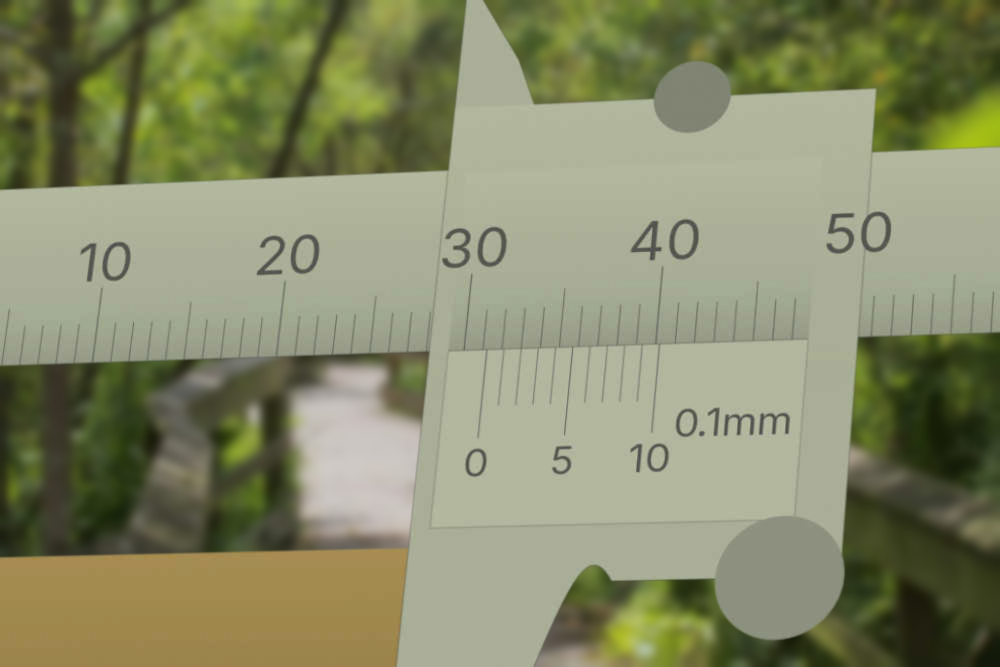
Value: {"value": 31.2, "unit": "mm"}
